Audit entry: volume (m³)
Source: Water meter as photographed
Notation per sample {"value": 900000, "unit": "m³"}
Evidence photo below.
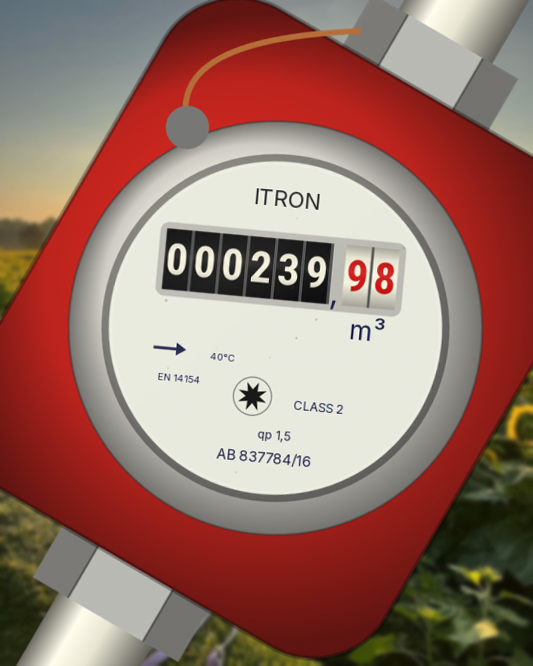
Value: {"value": 239.98, "unit": "m³"}
